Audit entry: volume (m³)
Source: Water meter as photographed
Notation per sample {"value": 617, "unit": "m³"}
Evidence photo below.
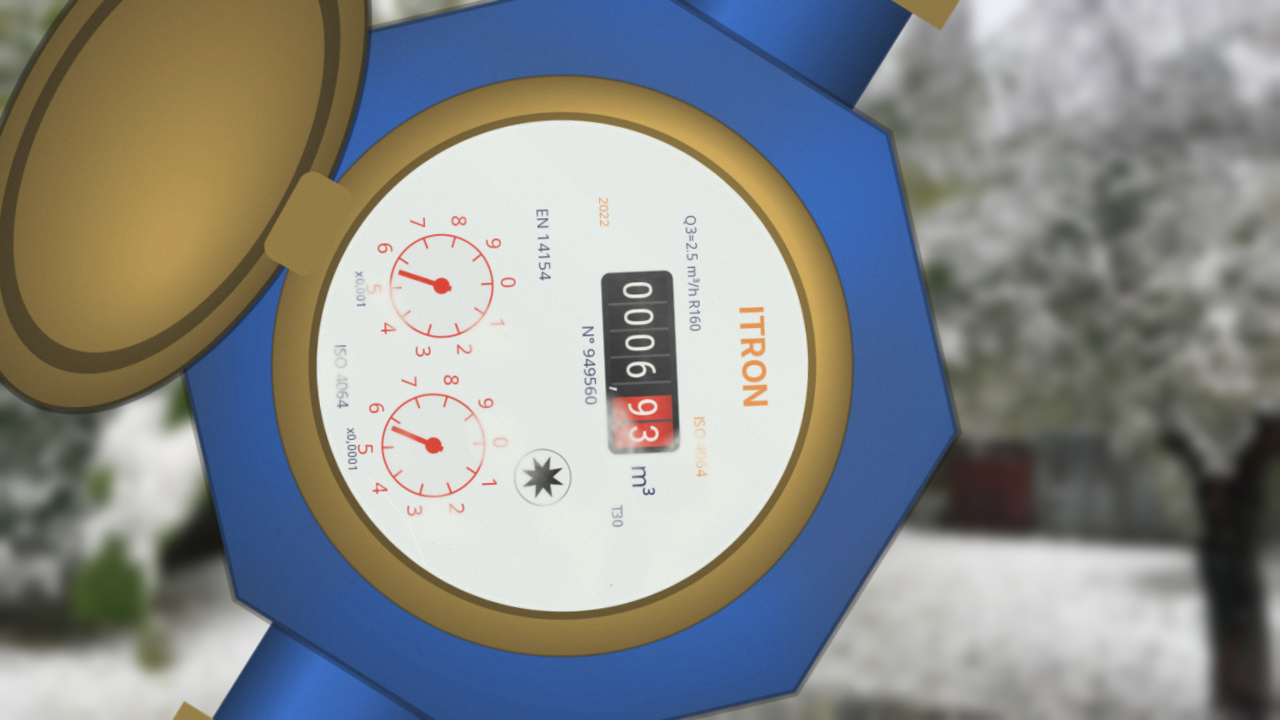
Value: {"value": 6.9355, "unit": "m³"}
